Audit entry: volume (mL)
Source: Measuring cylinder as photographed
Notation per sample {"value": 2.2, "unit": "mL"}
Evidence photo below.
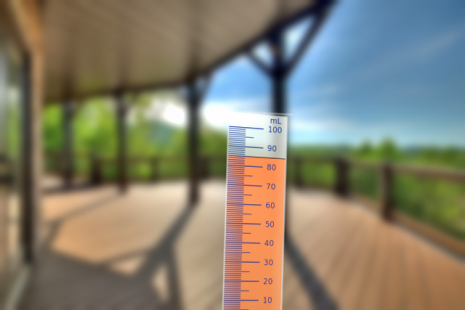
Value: {"value": 85, "unit": "mL"}
